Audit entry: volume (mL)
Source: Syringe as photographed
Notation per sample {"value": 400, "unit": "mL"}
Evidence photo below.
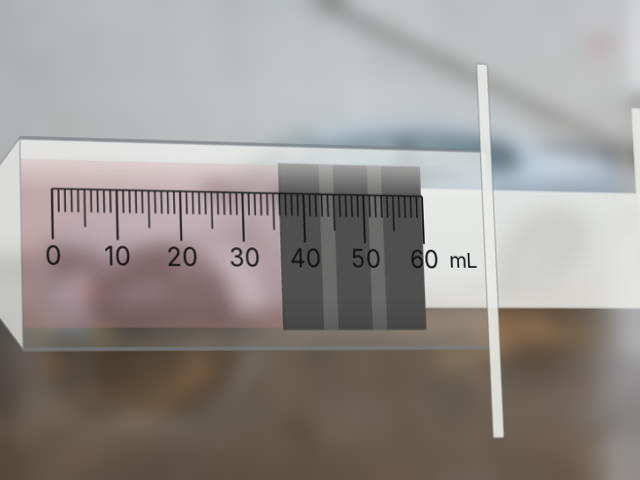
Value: {"value": 36, "unit": "mL"}
